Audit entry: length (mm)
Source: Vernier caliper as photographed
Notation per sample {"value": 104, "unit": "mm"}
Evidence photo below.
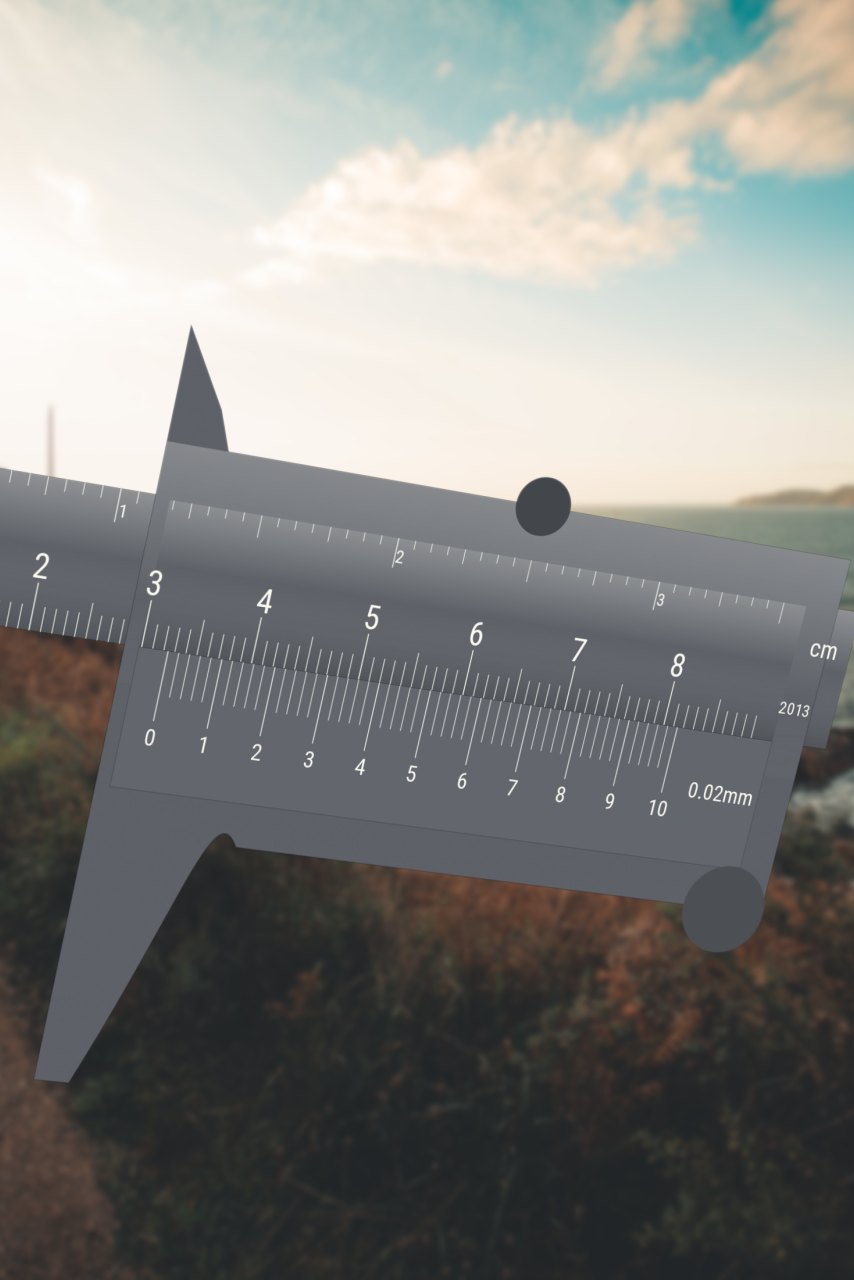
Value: {"value": 32.4, "unit": "mm"}
